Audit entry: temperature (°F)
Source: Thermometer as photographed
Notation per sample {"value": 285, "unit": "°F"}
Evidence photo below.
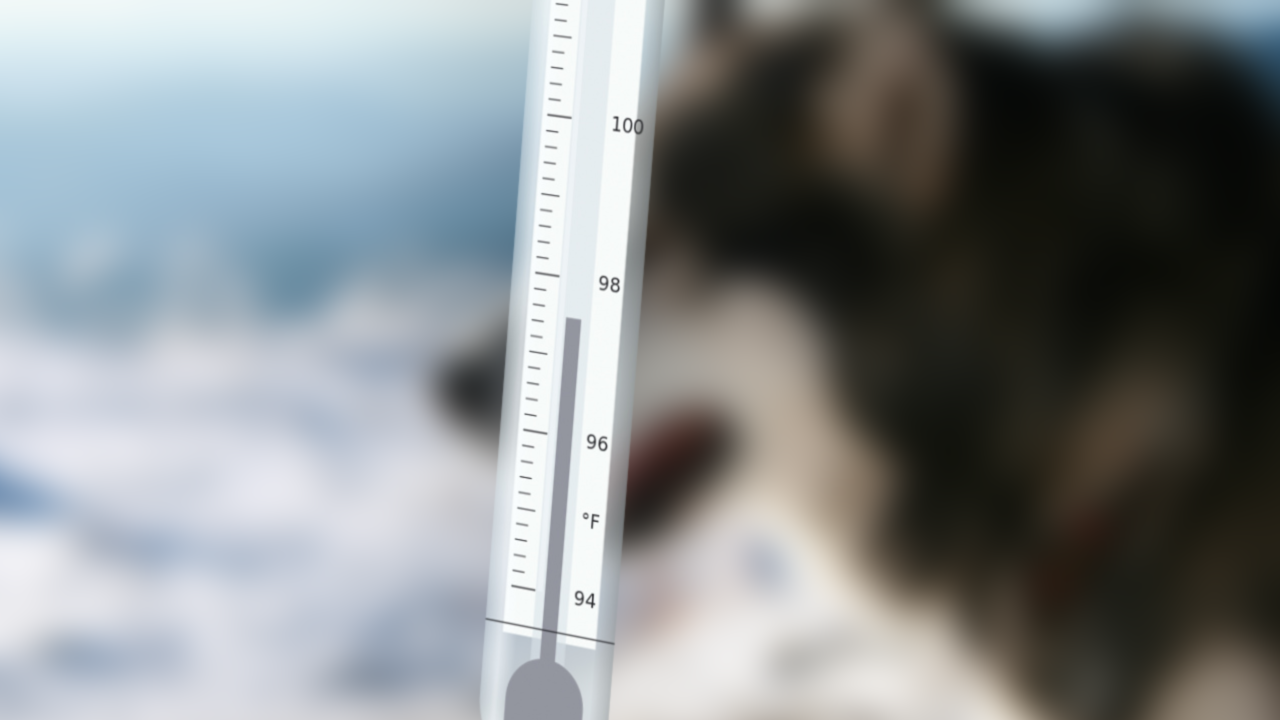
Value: {"value": 97.5, "unit": "°F"}
